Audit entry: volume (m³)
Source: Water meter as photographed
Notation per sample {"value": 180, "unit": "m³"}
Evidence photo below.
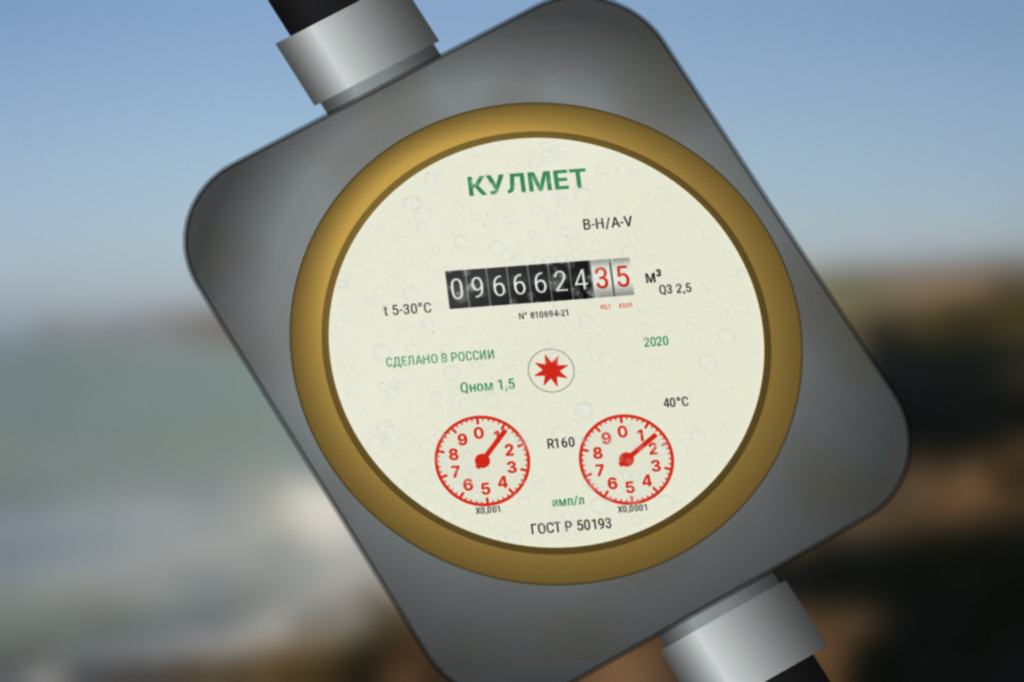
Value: {"value": 966624.3511, "unit": "m³"}
